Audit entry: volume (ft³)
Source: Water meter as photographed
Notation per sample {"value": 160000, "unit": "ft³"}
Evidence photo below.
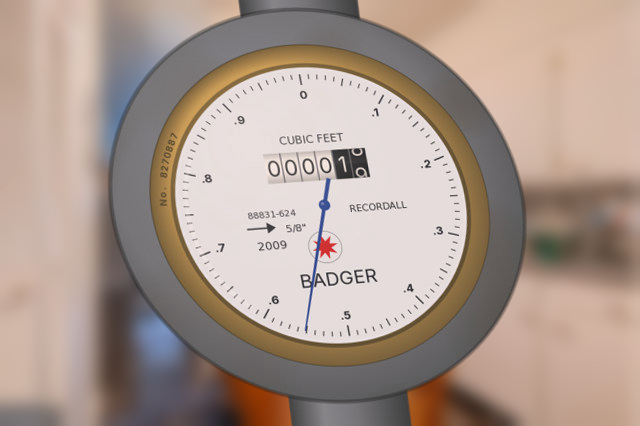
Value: {"value": 18.55, "unit": "ft³"}
